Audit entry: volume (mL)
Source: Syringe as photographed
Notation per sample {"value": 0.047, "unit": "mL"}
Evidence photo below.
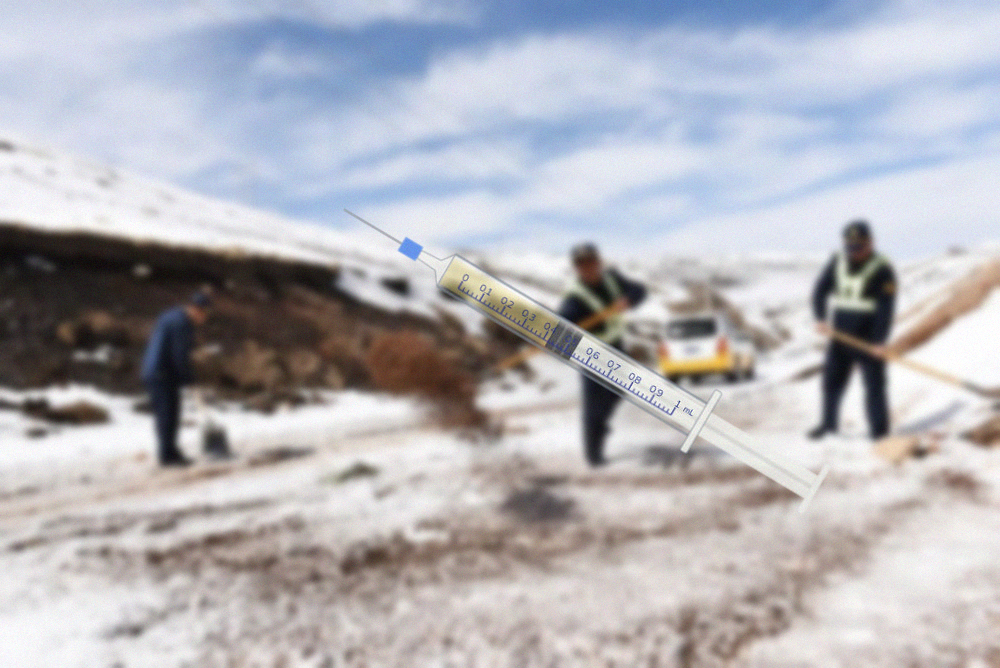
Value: {"value": 0.42, "unit": "mL"}
